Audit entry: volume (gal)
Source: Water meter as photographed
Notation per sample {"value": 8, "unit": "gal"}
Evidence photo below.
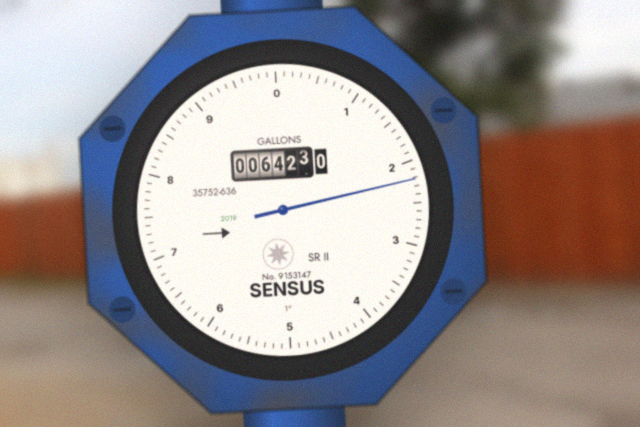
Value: {"value": 64232.2, "unit": "gal"}
